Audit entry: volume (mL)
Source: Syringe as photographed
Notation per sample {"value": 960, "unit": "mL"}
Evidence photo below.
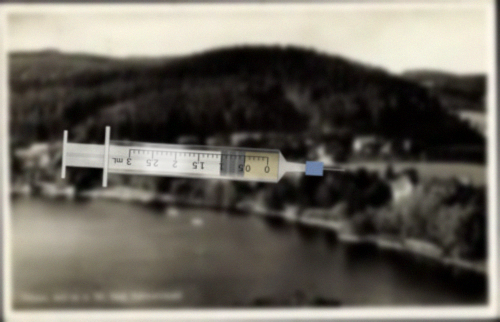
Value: {"value": 0.5, "unit": "mL"}
